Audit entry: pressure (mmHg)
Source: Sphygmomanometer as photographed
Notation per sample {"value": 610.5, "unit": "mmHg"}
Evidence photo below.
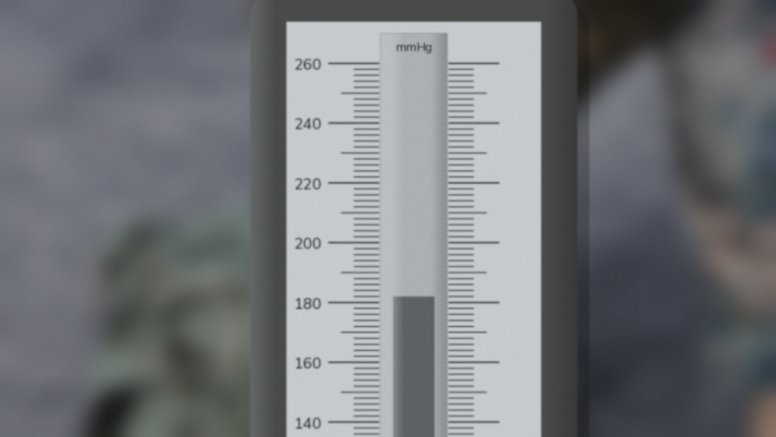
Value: {"value": 182, "unit": "mmHg"}
